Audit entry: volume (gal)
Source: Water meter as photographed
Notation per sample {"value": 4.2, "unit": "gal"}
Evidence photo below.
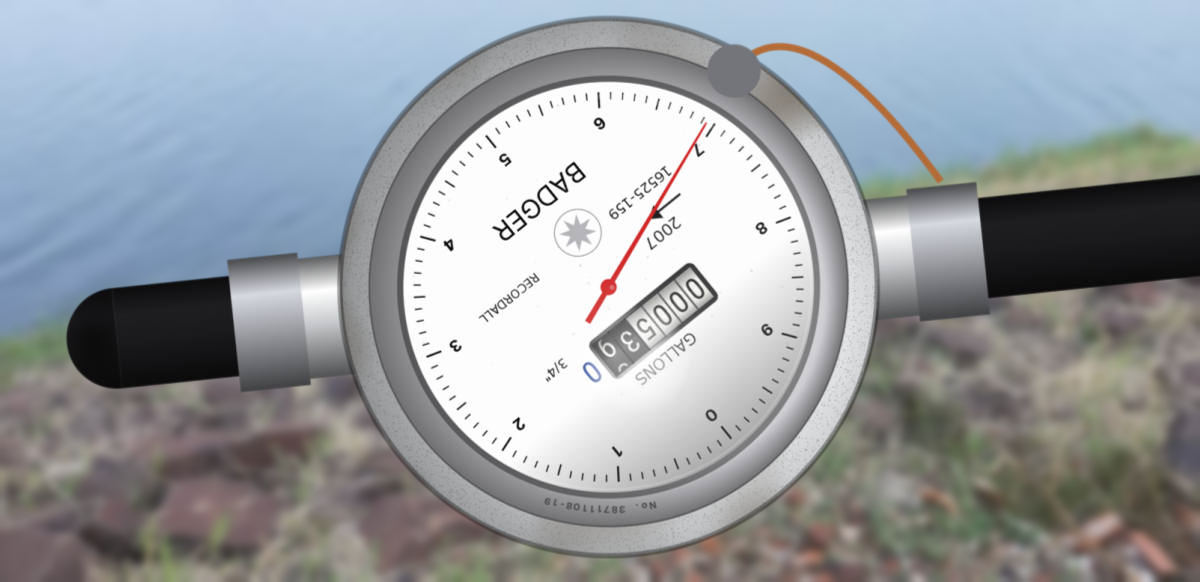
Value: {"value": 5386.9, "unit": "gal"}
